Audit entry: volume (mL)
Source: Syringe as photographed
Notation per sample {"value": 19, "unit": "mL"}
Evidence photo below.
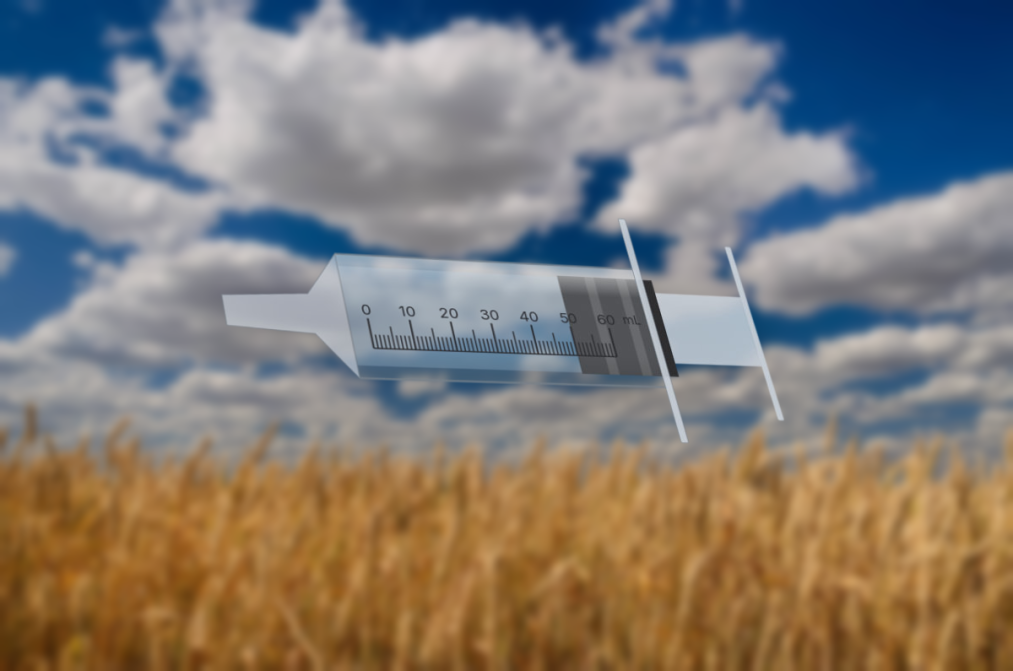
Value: {"value": 50, "unit": "mL"}
